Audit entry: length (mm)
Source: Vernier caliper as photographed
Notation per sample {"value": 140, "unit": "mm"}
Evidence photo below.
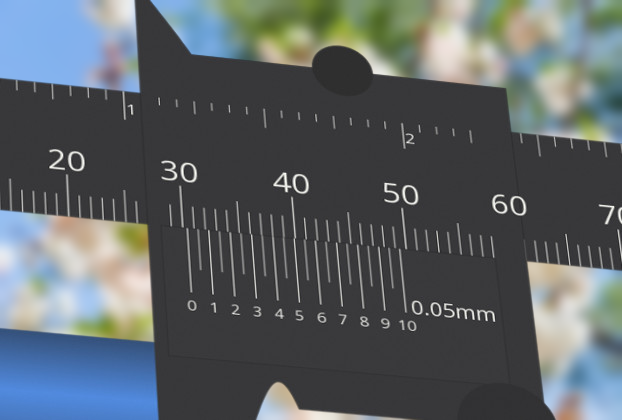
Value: {"value": 30.4, "unit": "mm"}
